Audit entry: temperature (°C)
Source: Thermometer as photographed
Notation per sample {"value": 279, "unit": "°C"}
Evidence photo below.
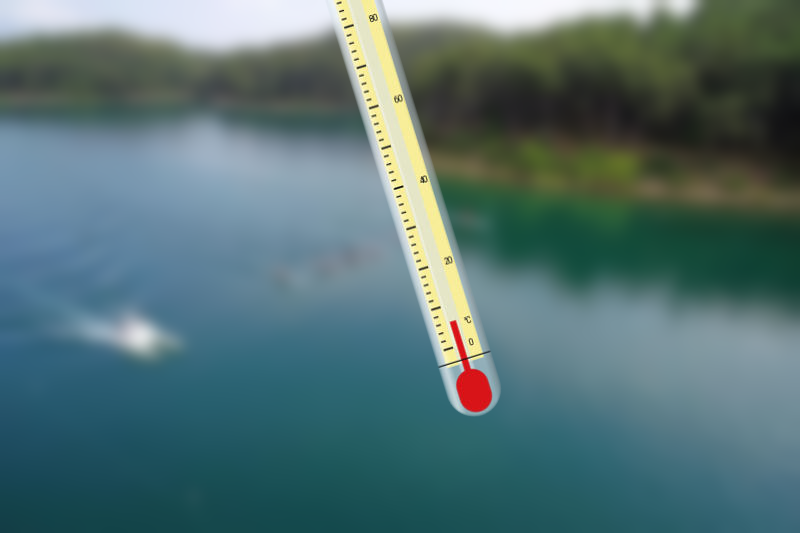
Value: {"value": 6, "unit": "°C"}
